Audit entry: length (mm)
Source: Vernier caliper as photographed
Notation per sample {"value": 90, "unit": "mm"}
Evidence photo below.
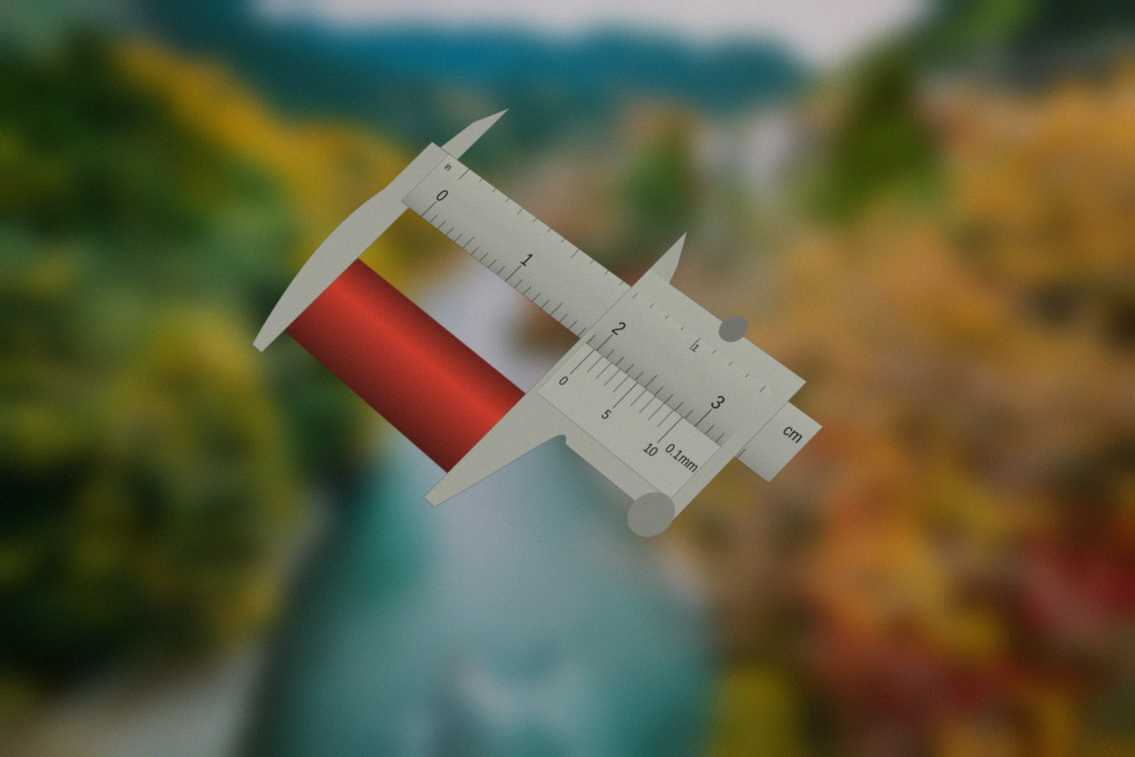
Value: {"value": 19.8, "unit": "mm"}
